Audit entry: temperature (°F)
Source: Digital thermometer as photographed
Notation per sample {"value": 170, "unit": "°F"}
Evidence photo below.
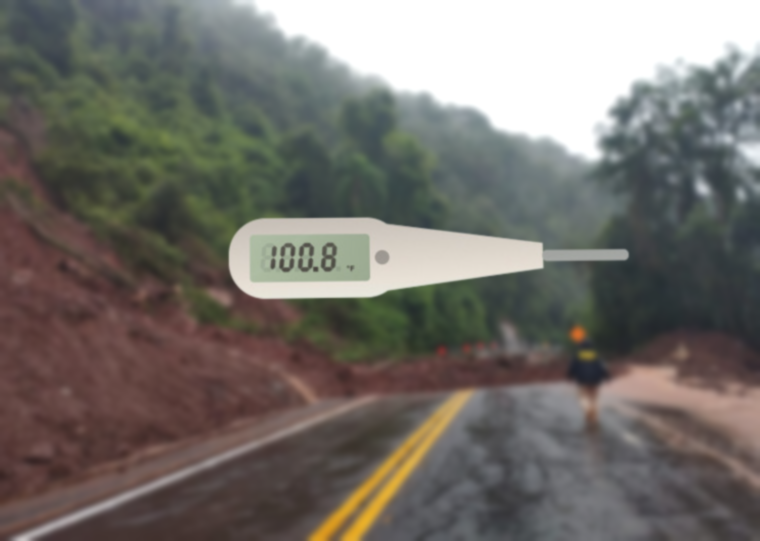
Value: {"value": 100.8, "unit": "°F"}
